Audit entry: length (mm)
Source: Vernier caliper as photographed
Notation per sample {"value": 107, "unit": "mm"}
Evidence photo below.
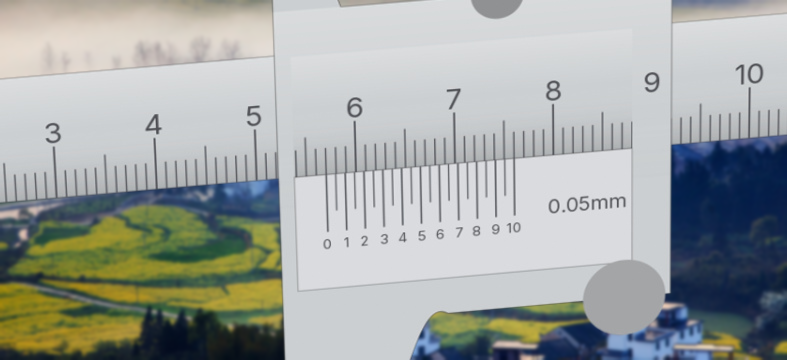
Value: {"value": 57.0, "unit": "mm"}
